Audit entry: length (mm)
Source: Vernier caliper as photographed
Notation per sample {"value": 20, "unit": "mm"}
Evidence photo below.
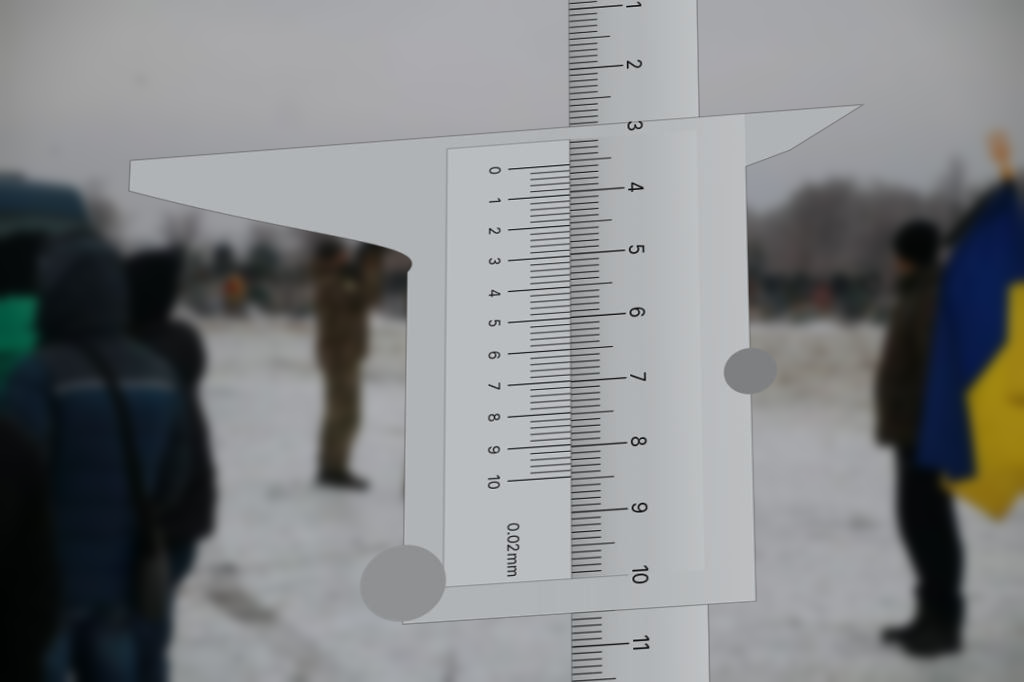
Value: {"value": 35.6, "unit": "mm"}
